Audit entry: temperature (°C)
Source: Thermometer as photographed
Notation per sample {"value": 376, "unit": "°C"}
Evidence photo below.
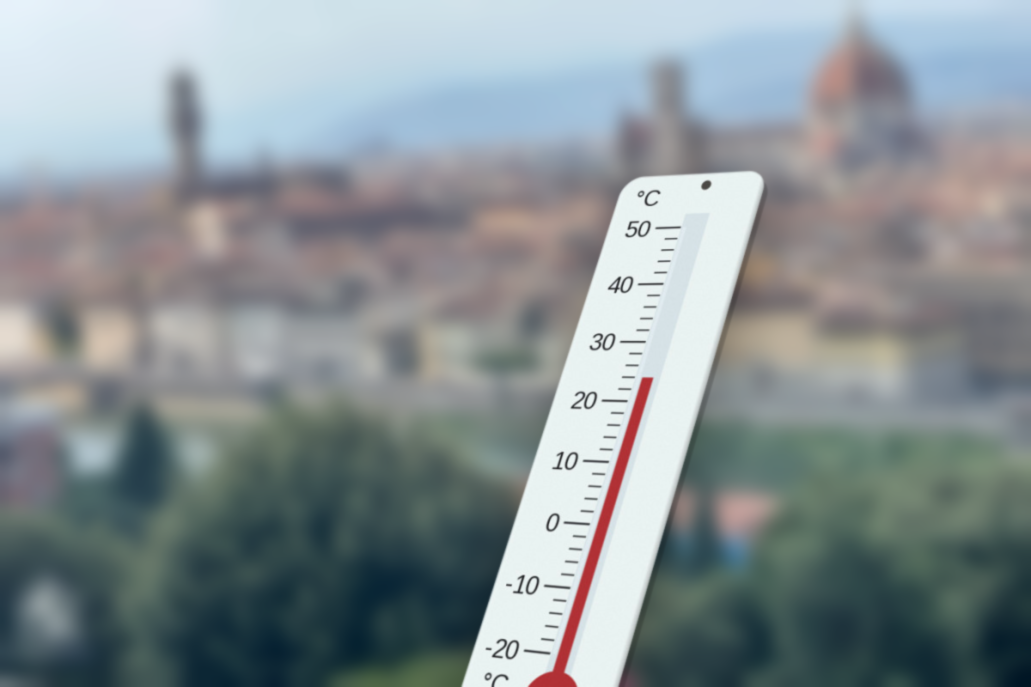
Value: {"value": 24, "unit": "°C"}
